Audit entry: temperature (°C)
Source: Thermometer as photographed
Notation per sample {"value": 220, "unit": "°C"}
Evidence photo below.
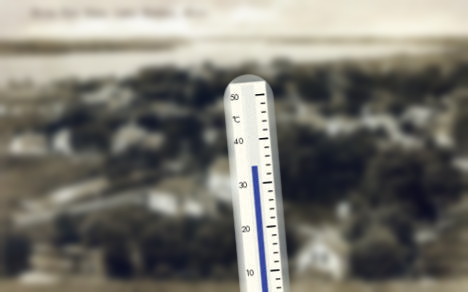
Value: {"value": 34, "unit": "°C"}
